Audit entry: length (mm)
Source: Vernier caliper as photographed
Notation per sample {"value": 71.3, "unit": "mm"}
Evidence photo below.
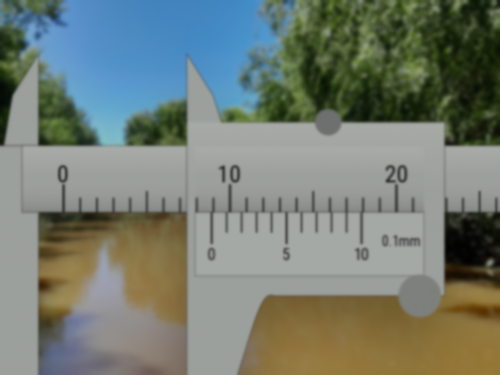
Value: {"value": 8.9, "unit": "mm"}
